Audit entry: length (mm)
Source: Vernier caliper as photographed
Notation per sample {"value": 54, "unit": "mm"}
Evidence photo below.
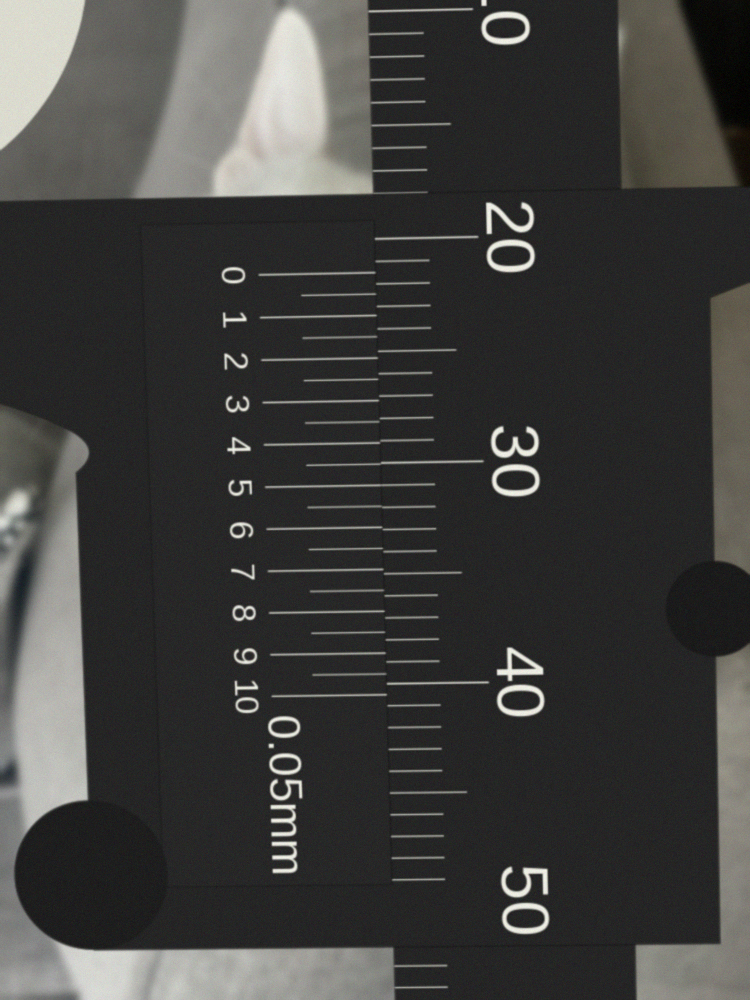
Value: {"value": 21.5, "unit": "mm"}
